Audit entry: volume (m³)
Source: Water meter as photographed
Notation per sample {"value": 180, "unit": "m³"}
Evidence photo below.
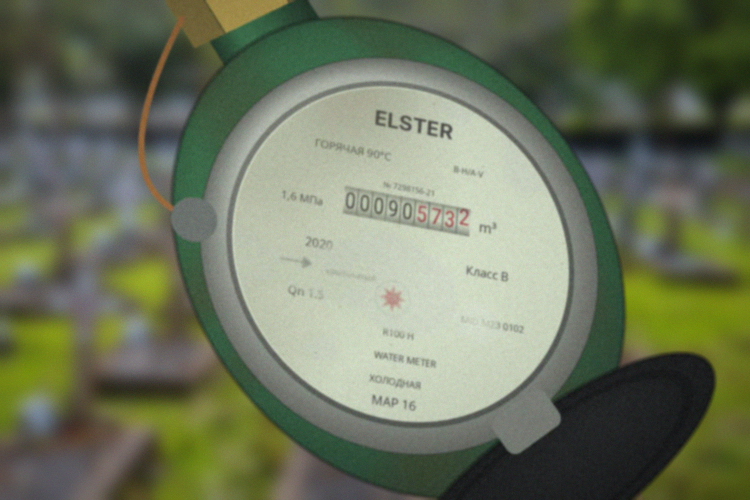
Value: {"value": 90.5732, "unit": "m³"}
